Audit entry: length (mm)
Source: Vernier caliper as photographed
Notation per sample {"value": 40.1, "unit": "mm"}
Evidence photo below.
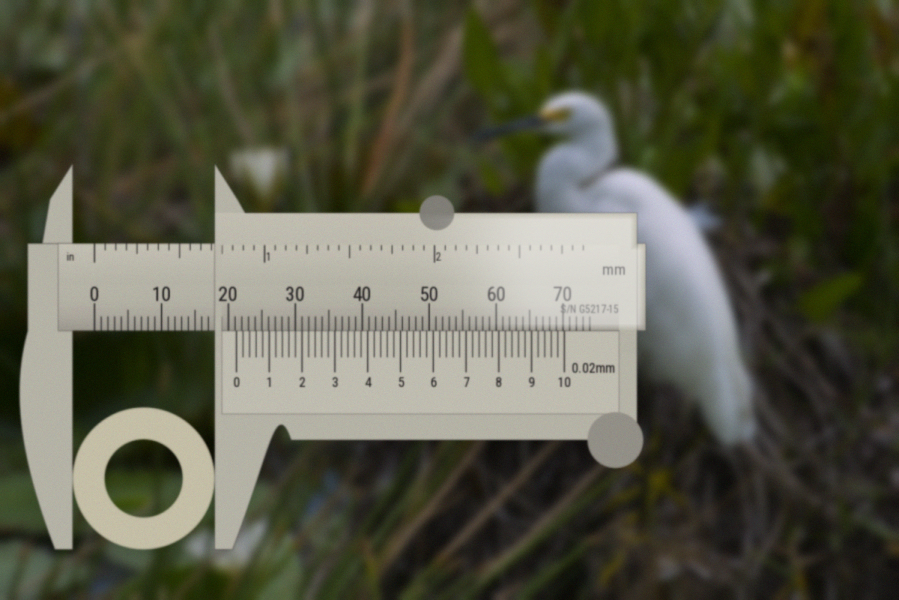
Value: {"value": 21.2, "unit": "mm"}
